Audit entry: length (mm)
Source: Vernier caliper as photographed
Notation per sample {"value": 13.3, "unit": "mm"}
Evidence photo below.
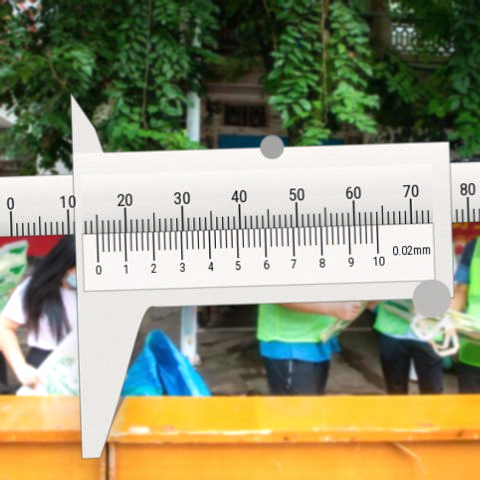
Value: {"value": 15.0, "unit": "mm"}
